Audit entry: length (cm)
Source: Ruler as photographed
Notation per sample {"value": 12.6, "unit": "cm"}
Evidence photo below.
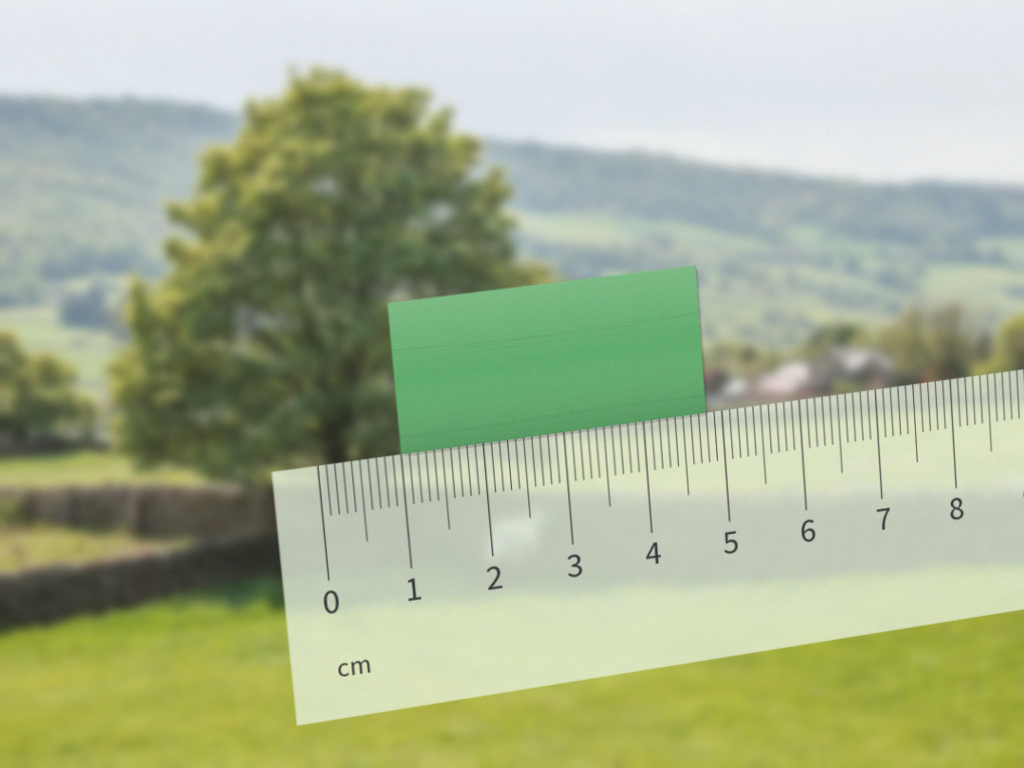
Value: {"value": 3.8, "unit": "cm"}
